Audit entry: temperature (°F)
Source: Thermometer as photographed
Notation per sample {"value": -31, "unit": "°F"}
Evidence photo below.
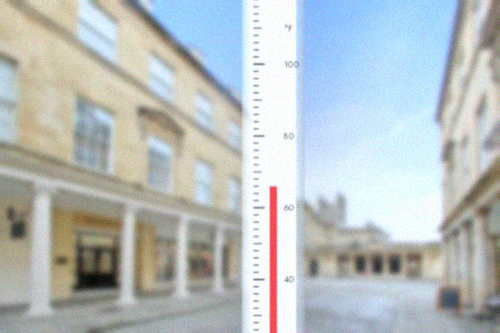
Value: {"value": 66, "unit": "°F"}
